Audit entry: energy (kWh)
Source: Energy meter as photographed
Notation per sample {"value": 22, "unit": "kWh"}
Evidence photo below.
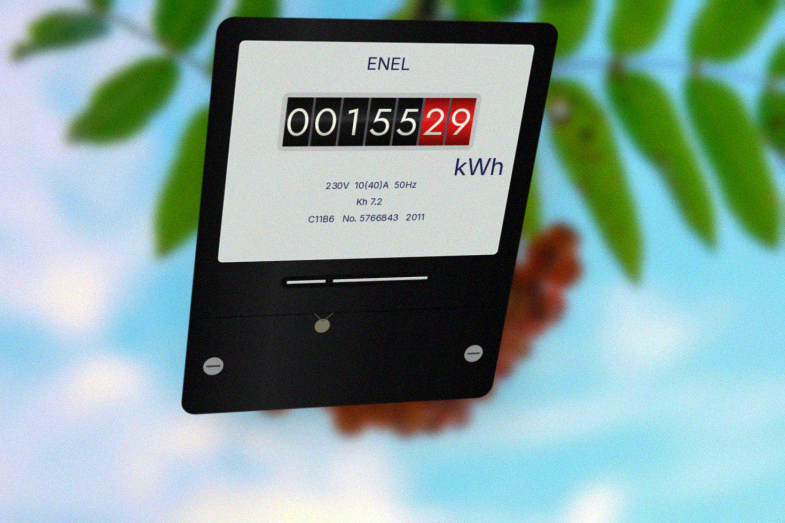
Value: {"value": 155.29, "unit": "kWh"}
